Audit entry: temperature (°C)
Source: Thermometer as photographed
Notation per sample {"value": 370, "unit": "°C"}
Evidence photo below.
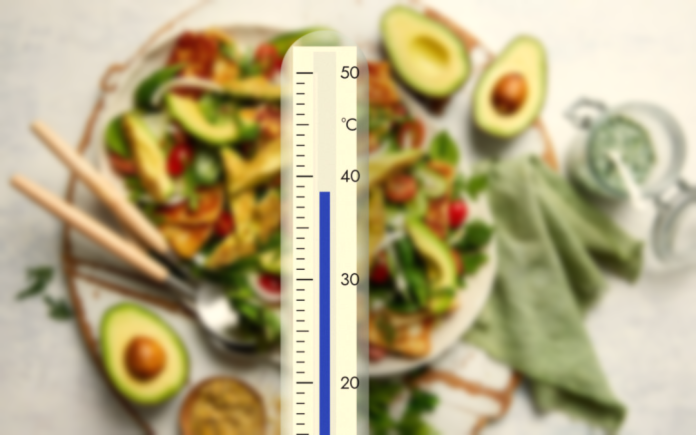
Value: {"value": 38.5, "unit": "°C"}
